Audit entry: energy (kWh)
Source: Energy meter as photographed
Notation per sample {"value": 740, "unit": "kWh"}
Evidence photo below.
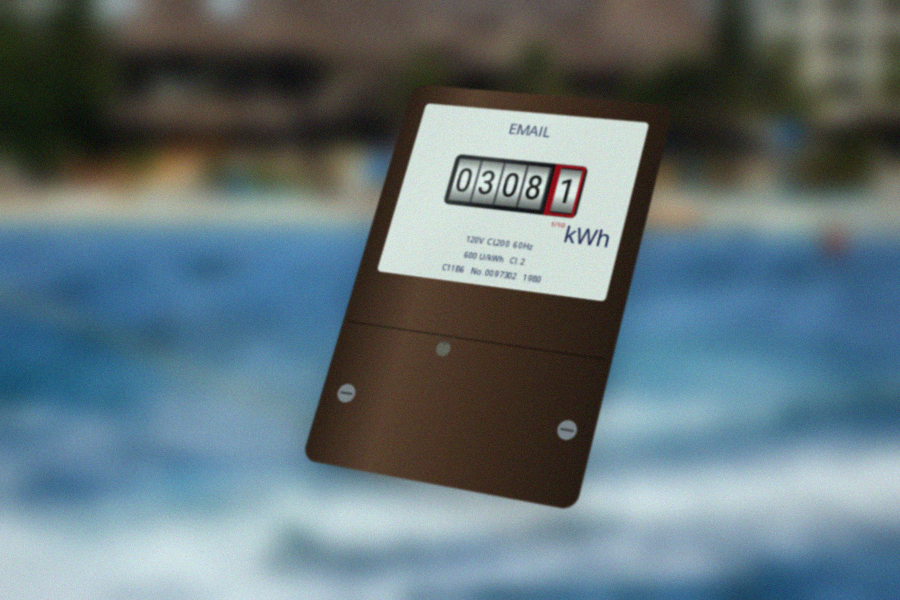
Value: {"value": 308.1, "unit": "kWh"}
